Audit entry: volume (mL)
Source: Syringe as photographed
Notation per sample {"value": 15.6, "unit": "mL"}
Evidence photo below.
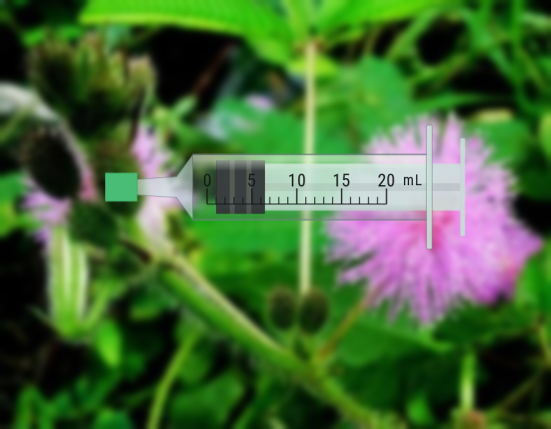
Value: {"value": 1, "unit": "mL"}
